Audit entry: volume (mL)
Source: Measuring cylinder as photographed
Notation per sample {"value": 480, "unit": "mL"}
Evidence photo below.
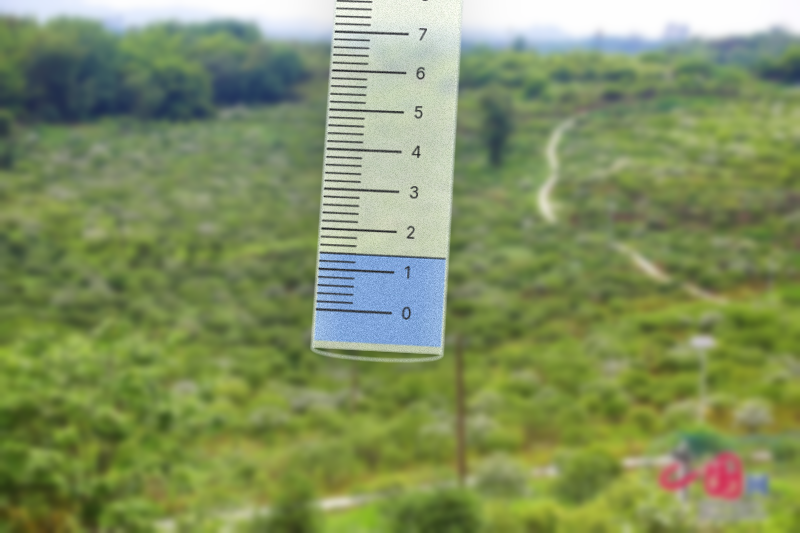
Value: {"value": 1.4, "unit": "mL"}
